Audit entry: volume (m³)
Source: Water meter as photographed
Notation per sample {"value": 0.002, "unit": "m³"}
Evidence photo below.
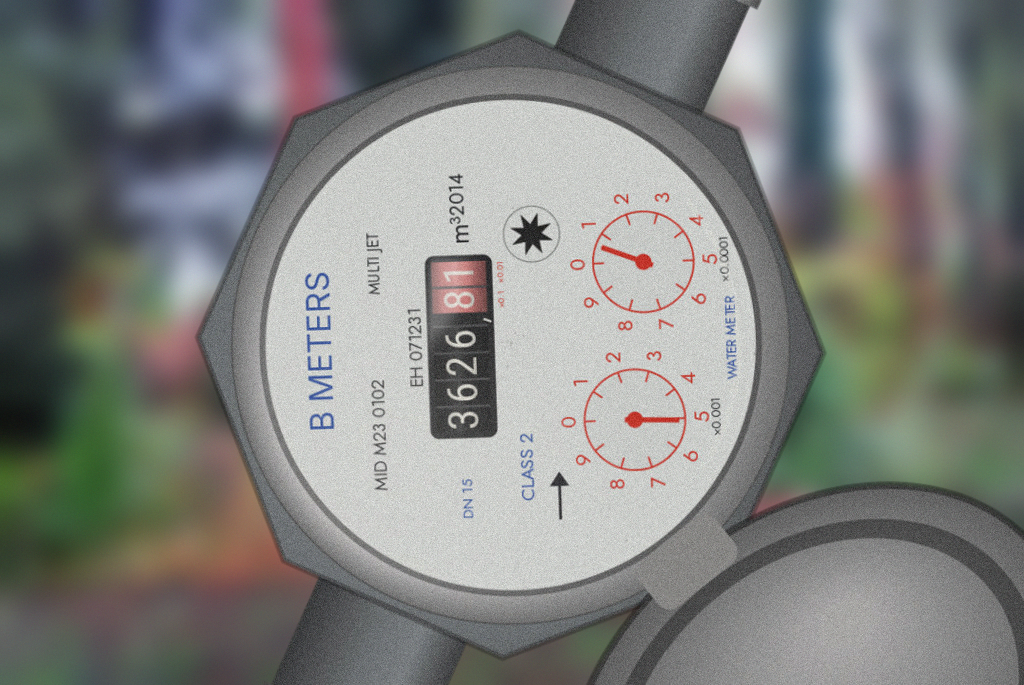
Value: {"value": 3626.8150, "unit": "m³"}
